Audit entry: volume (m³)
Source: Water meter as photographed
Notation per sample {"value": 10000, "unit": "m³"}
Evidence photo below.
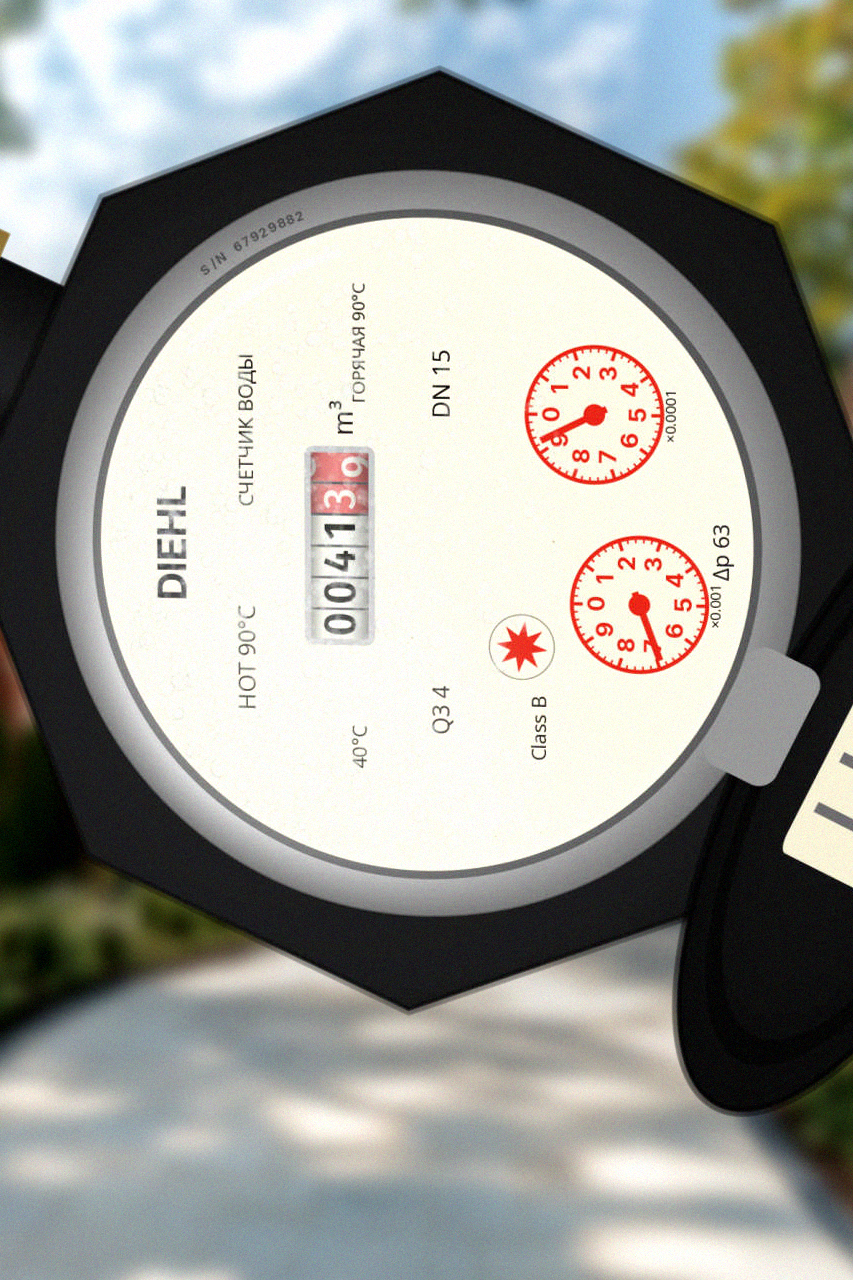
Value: {"value": 41.3869, "unit": "m³"}
